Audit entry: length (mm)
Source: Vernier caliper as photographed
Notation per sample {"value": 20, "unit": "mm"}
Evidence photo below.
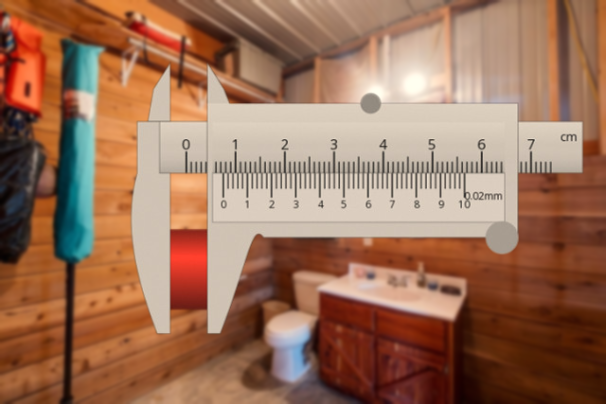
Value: {"value": 7.5, "unit": "mm"}
